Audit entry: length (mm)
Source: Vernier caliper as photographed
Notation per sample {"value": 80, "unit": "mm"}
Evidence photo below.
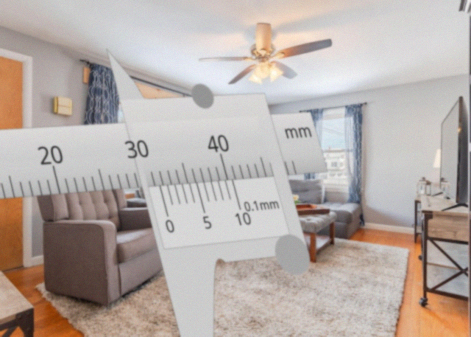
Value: {"value": 31.6, "unit": "mm"}
